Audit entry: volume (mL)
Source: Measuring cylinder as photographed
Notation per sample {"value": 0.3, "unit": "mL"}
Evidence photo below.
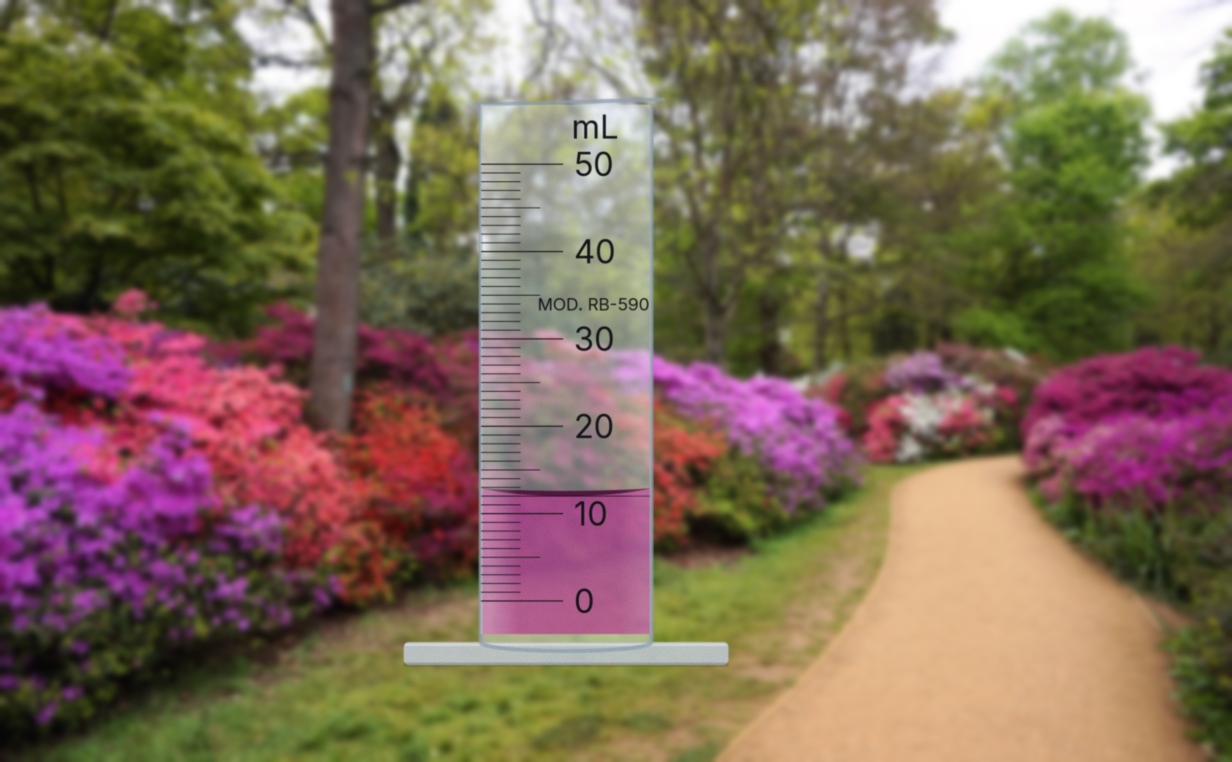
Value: {"value": 12, "unit": "mL"}
